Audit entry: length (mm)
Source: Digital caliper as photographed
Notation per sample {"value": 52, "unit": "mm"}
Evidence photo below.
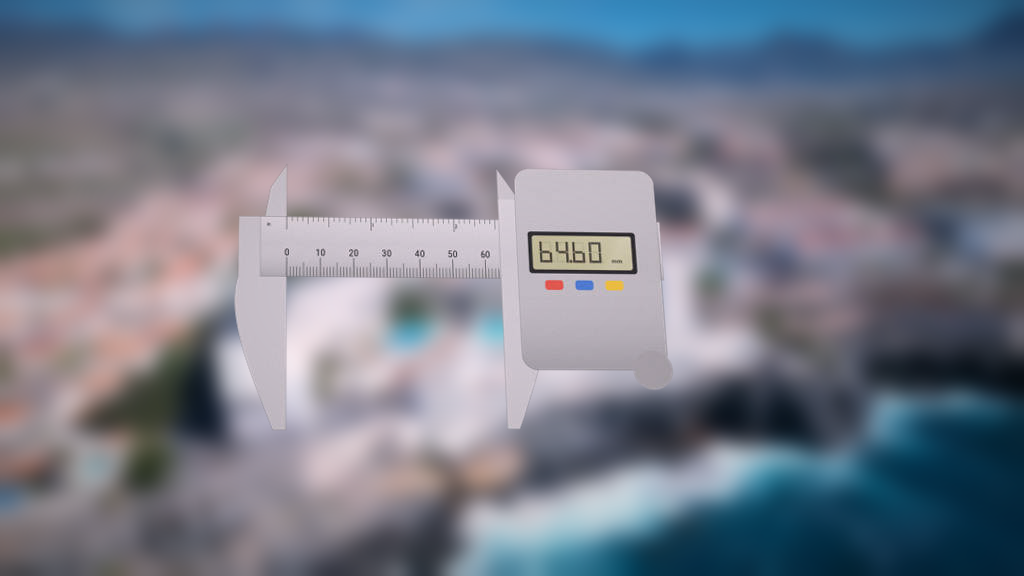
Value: {"value": 64.60, "unit": "mm"}
